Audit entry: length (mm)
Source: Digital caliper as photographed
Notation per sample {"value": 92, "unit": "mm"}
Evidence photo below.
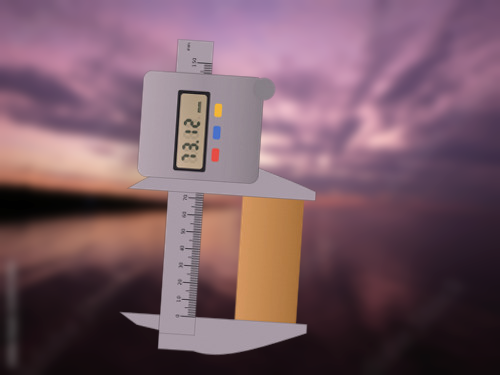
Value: {"value": 73.12, "unit": "mm"}
